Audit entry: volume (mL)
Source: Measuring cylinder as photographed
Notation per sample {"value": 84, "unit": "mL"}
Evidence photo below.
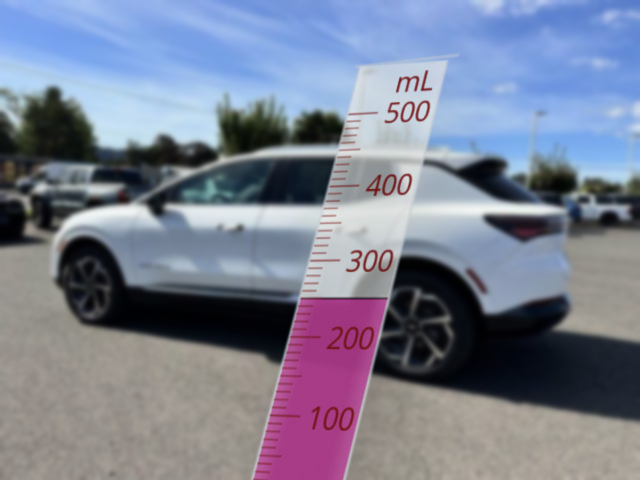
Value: {"value": 250, "unit": "mL"}
